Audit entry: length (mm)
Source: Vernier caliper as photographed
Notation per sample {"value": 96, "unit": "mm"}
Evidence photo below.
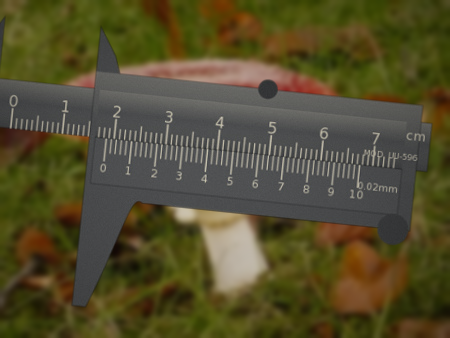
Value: {"value": 18.5, "unit": "mm"}
